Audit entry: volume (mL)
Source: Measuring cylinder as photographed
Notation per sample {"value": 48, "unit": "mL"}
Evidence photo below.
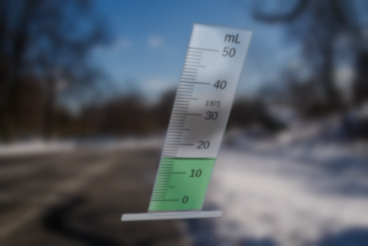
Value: {"value": 15, "unit": "mL"}
